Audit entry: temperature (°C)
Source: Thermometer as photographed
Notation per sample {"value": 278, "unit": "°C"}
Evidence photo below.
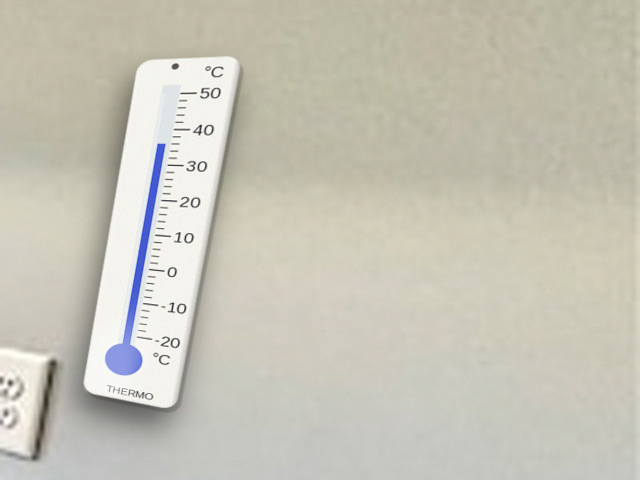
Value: {"value": 36, "unit": "°C"}
